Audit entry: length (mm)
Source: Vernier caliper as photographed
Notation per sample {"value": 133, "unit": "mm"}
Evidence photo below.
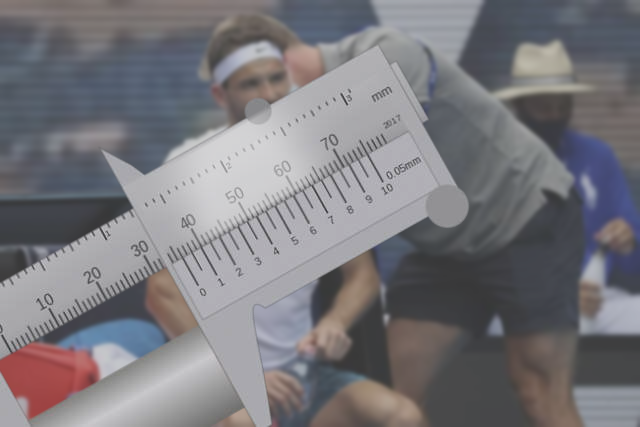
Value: {"value": 36.0, "unit": "mm"}
